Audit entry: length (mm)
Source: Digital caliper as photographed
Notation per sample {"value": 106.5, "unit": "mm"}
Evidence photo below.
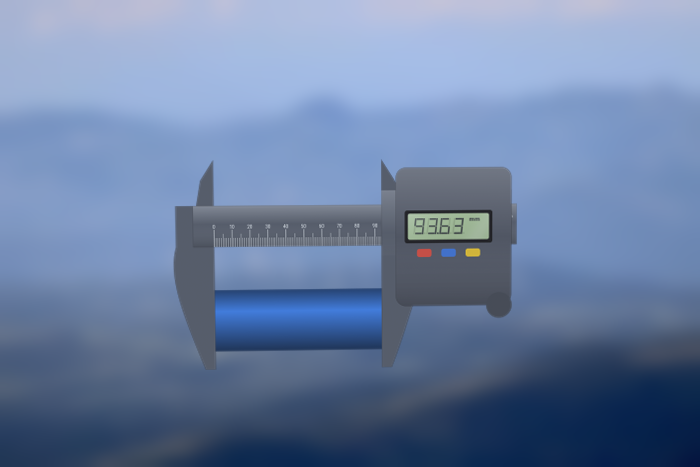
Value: {"value": 93.63, "unit": "mm"}
